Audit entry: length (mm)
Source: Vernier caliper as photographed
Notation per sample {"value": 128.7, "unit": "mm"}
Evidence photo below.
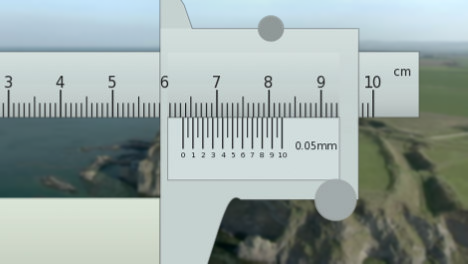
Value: {"value": 63.5, "unit": "mm"}
